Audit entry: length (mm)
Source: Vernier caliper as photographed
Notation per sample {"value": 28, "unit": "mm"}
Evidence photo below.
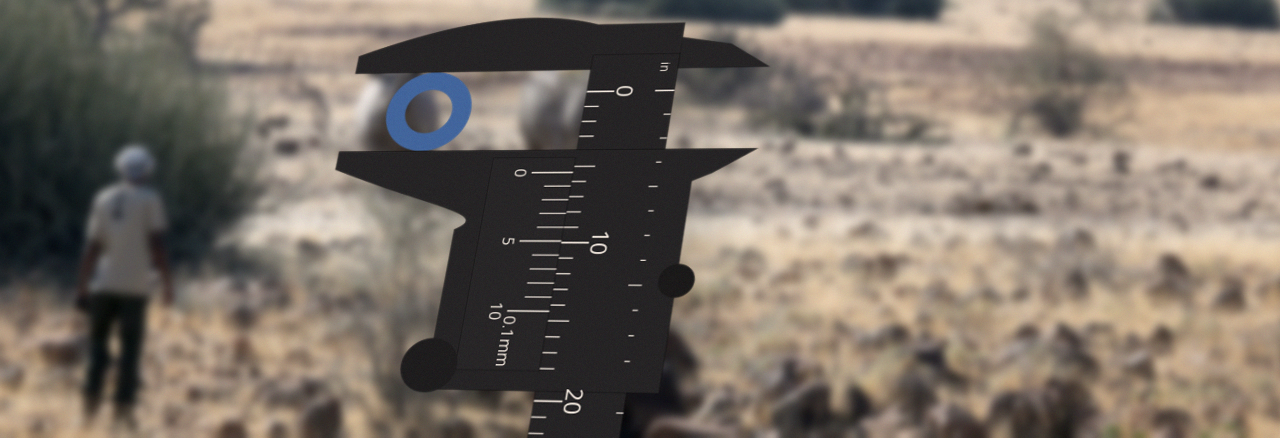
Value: {"value": 5.4, "unit": "mm"}
